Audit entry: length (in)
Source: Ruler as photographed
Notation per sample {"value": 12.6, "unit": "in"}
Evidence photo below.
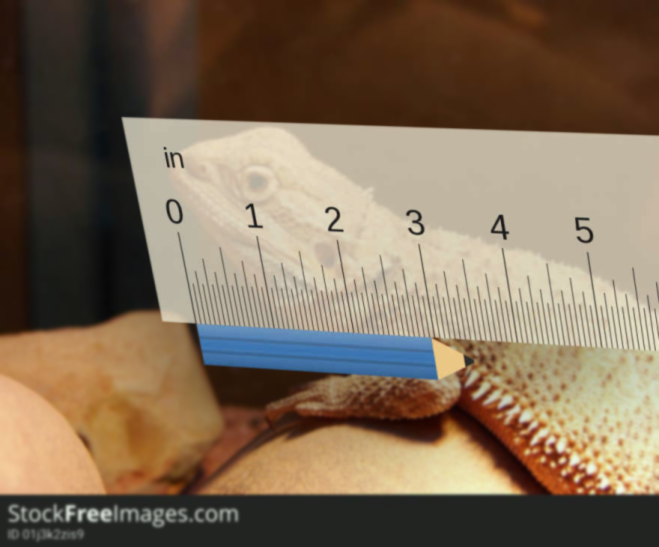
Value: {"value": 3.4375, "unit": "in"}
